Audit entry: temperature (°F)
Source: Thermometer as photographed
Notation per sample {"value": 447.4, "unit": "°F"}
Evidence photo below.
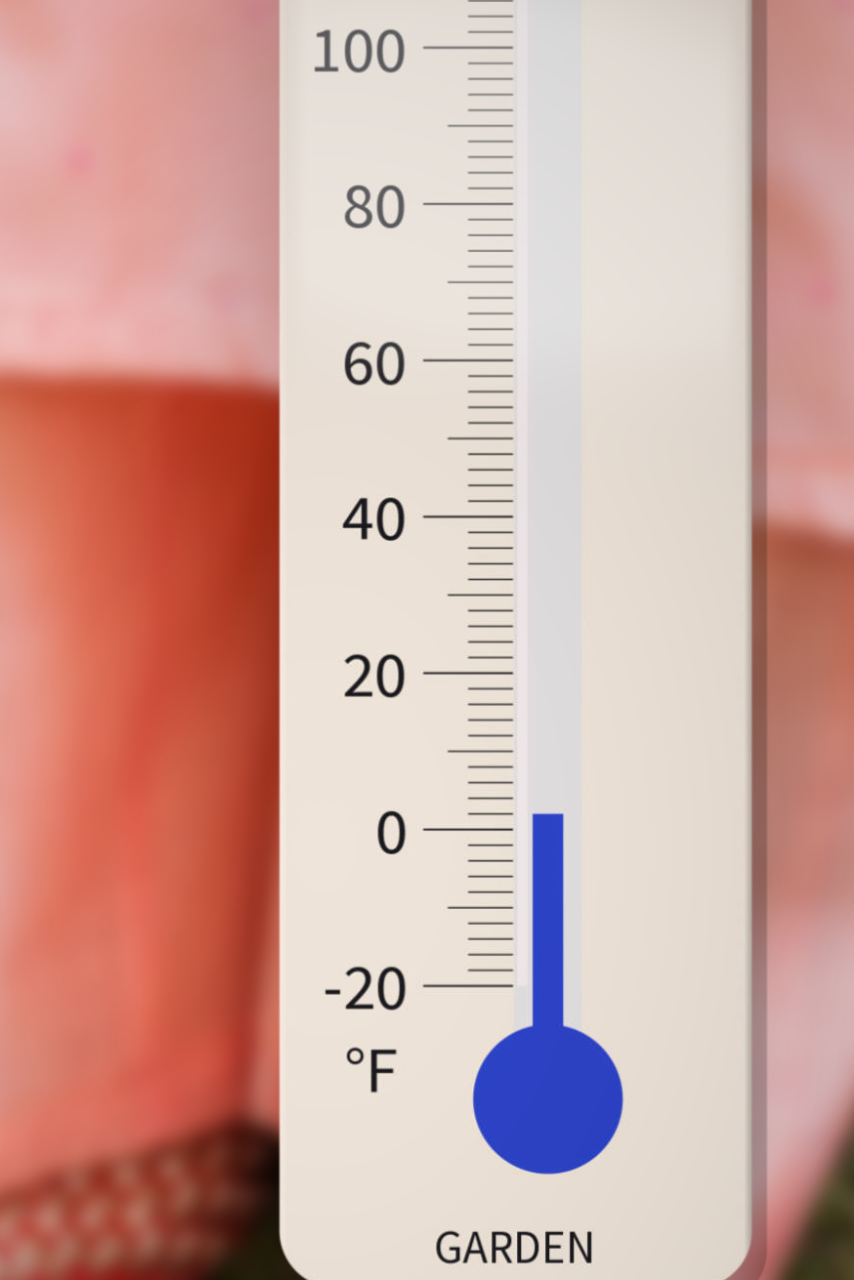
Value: {"value": 2, "unit": "°F"}
